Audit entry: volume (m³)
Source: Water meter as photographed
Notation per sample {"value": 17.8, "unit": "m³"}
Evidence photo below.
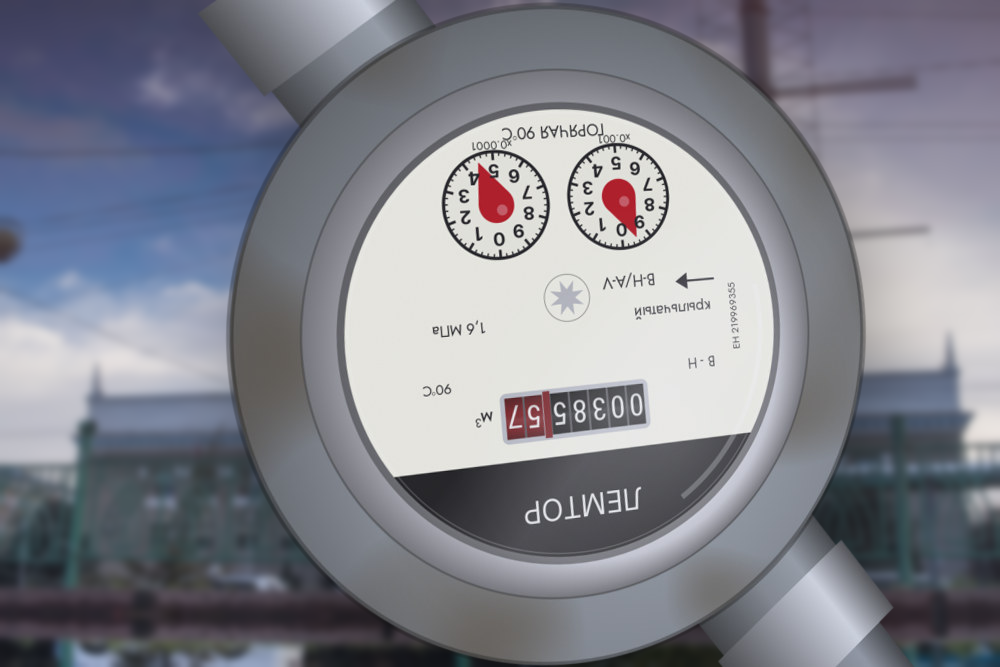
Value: {"value": 385.5694, "unit": "m³"}
